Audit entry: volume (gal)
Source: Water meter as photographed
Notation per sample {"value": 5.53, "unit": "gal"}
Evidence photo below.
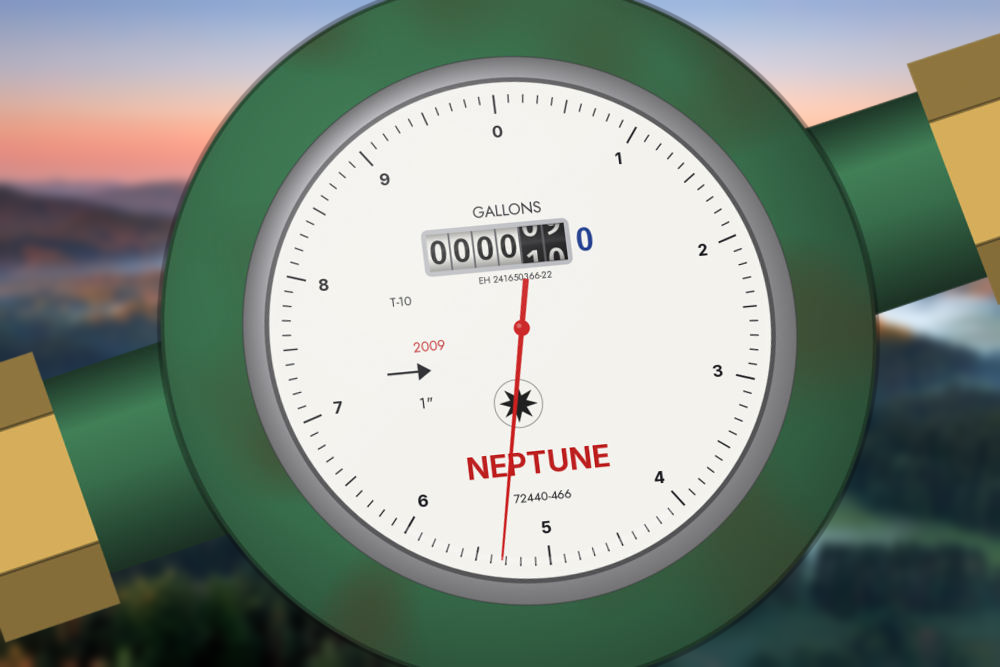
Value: {"value": 95.3, "unit": "gal"}
